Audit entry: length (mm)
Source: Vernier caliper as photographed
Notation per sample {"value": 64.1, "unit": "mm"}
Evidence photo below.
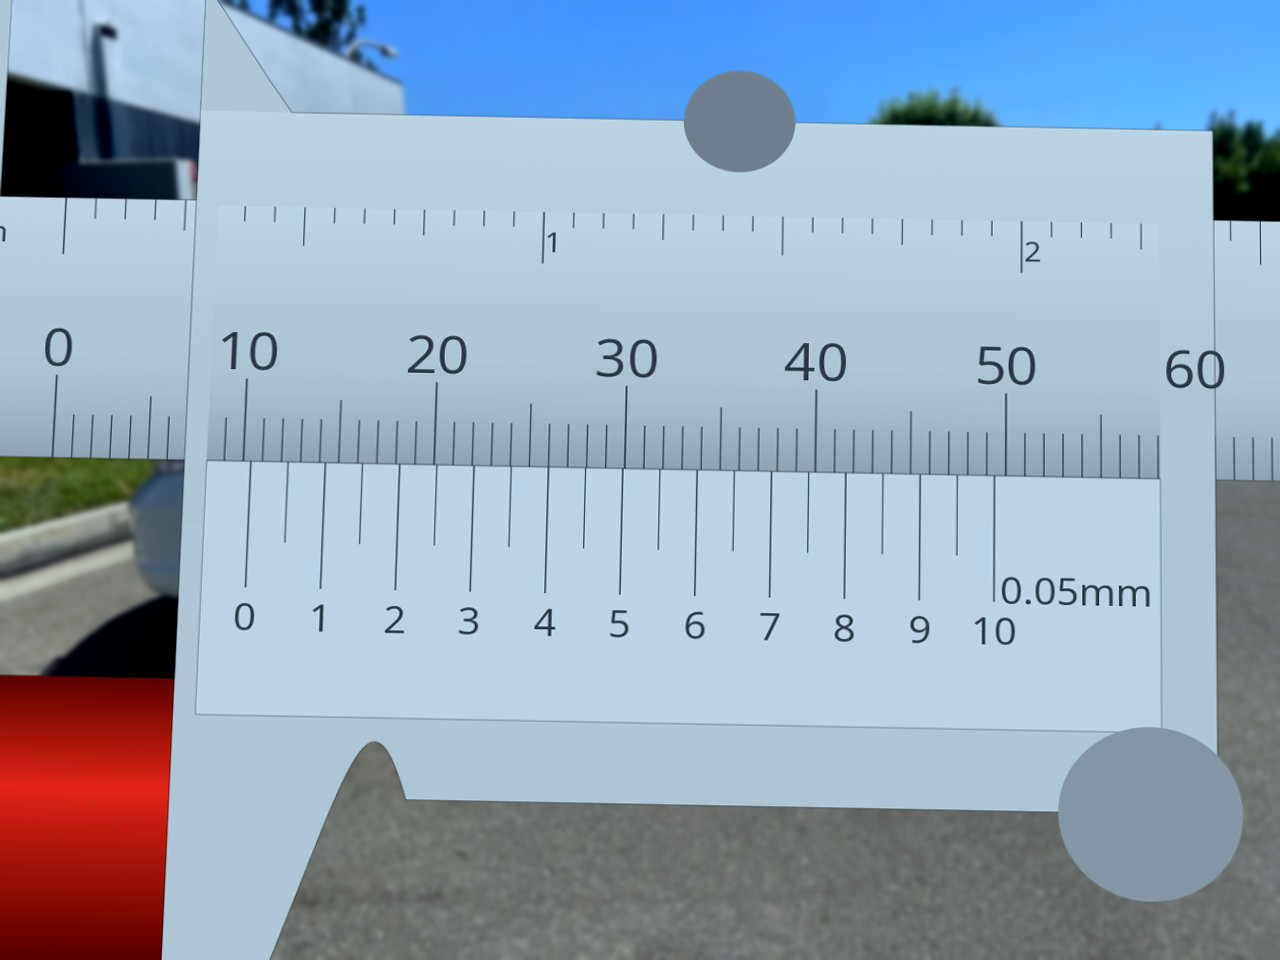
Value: {"value": 10.4, "unit": "mm"}
